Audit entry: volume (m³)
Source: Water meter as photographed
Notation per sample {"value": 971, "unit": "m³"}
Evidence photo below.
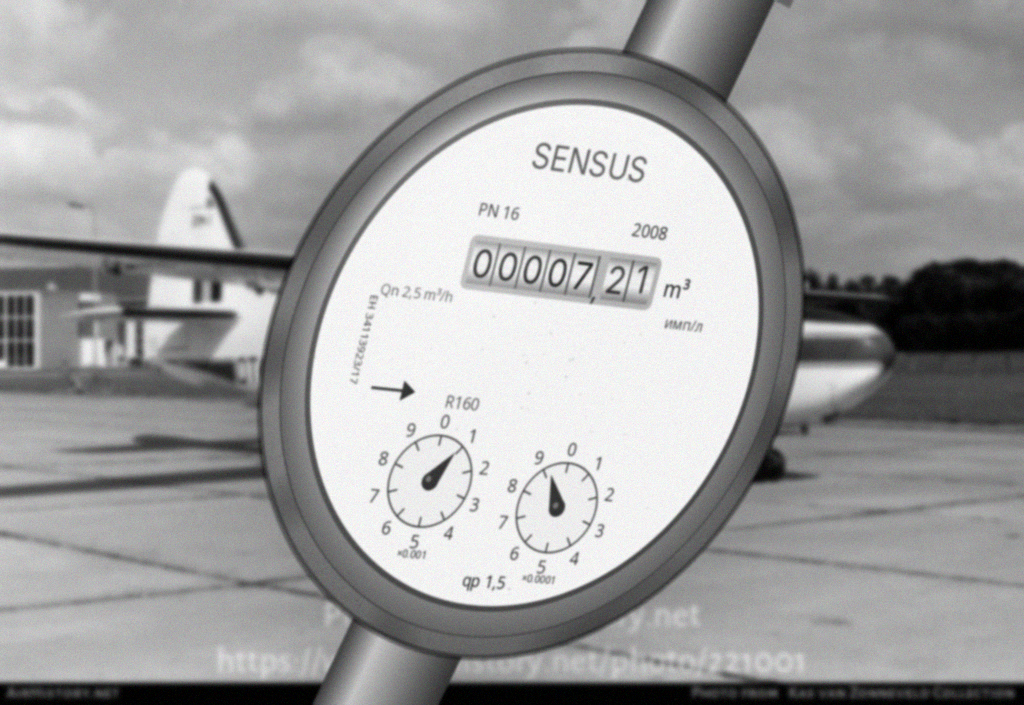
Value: {"value": 7.2109, "unit": "m³"}
